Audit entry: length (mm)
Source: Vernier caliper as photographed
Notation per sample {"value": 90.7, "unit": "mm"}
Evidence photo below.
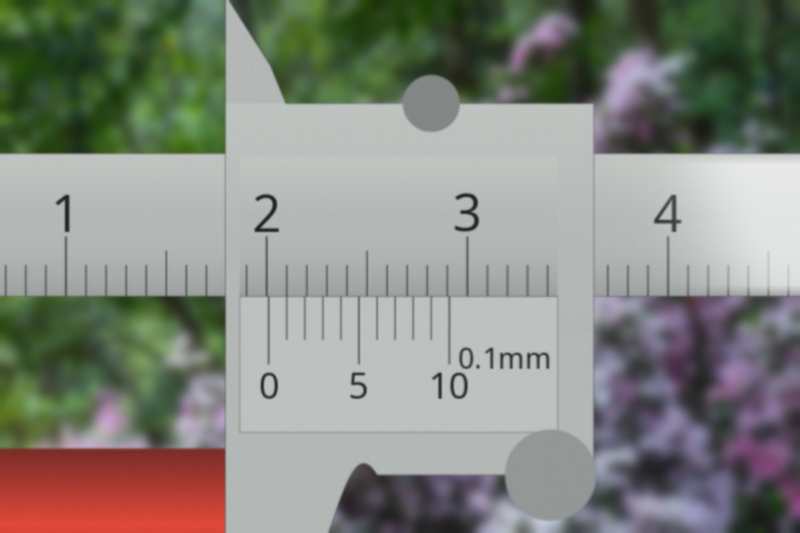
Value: {"value": 20.1, "unit": "mm"}
